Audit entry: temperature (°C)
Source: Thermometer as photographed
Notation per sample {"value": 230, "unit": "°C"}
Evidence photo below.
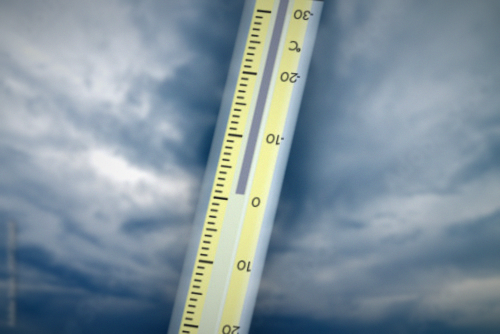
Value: {"value": -1, "unit": "°C"}
